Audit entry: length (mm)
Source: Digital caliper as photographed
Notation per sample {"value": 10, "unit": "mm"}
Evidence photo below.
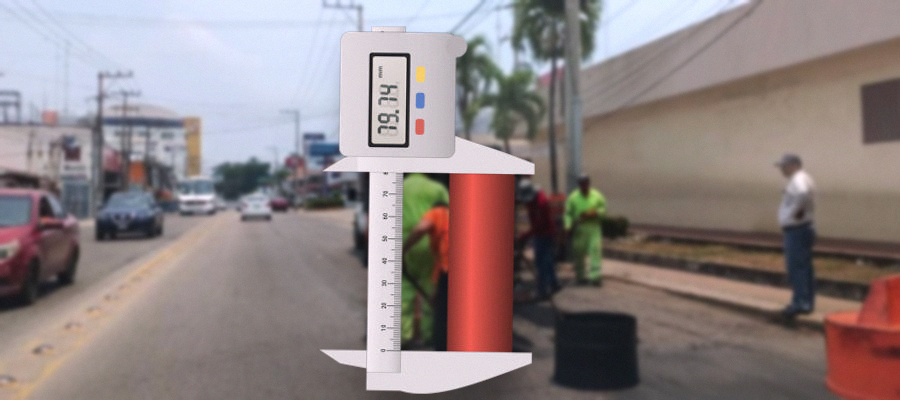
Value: {"value": 79.74, "unit": "mm"}
